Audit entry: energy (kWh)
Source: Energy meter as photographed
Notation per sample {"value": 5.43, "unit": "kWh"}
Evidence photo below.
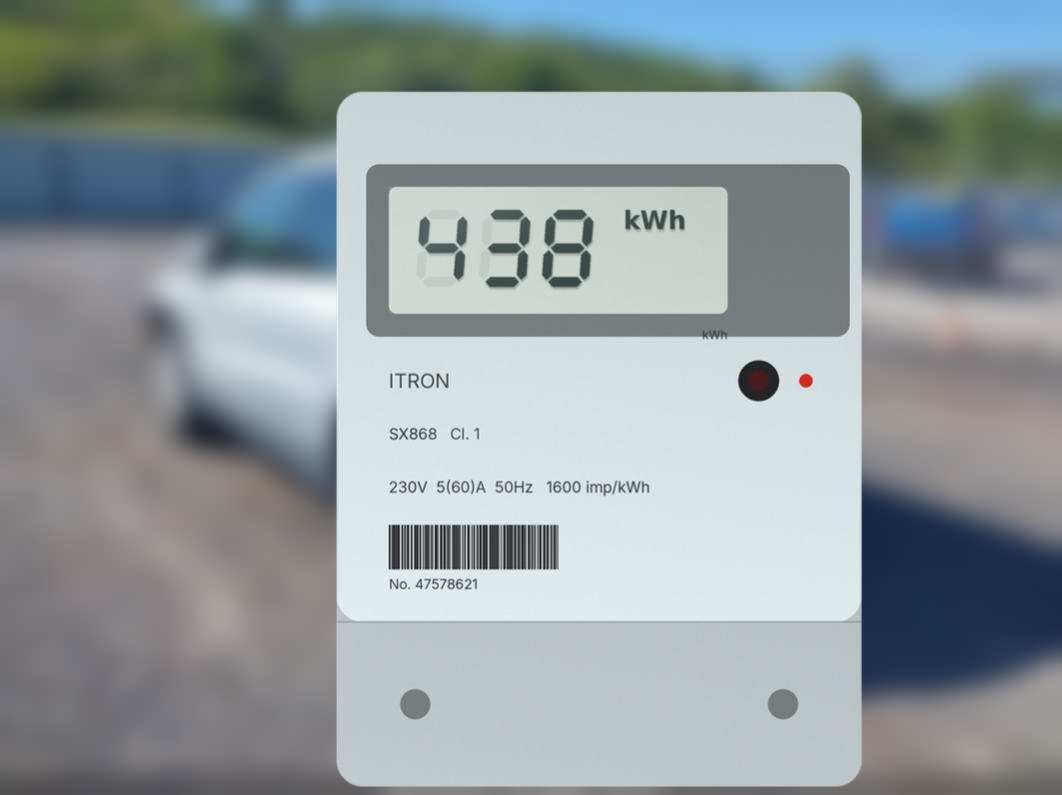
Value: {"value": 438, "unit": "kWh"}
